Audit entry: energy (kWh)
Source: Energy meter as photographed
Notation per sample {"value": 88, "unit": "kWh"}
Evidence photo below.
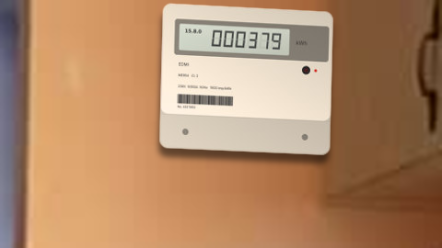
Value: {"value": 379, "unit": "kWh"}
